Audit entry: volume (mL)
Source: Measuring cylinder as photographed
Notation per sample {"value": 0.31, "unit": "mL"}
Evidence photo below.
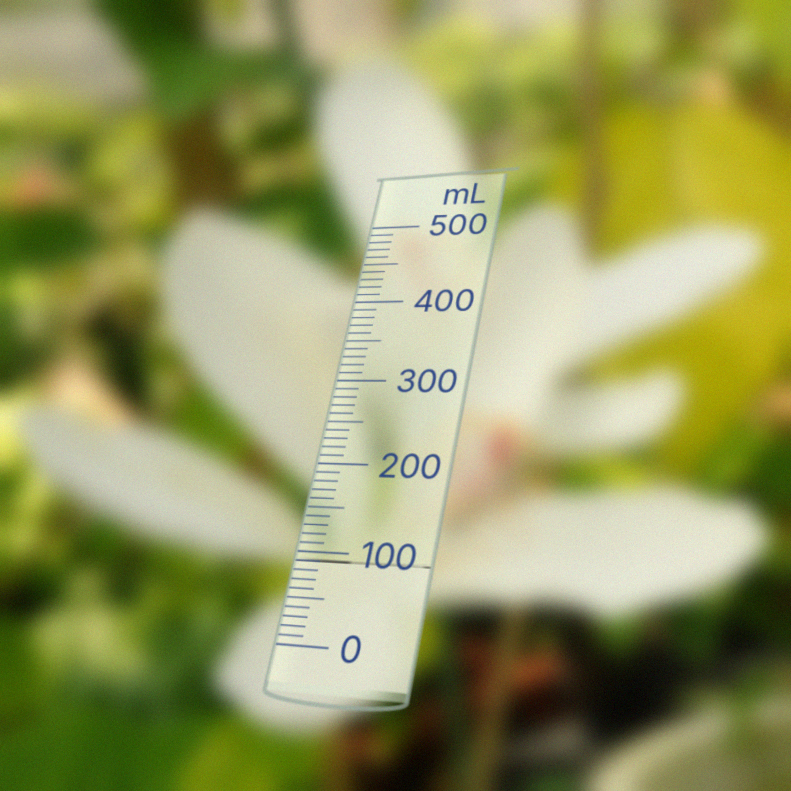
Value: {"value": 90, "unit": "mL"}
